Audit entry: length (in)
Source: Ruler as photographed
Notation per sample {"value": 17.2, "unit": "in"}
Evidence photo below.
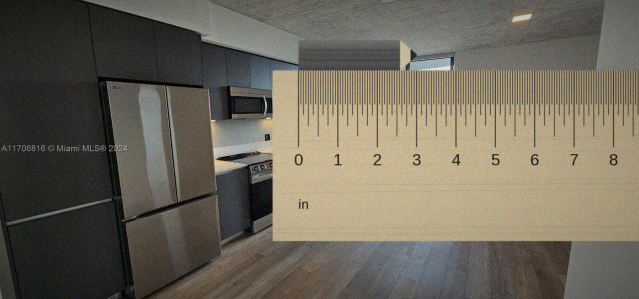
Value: {"value": 3, "unit": "in"}
